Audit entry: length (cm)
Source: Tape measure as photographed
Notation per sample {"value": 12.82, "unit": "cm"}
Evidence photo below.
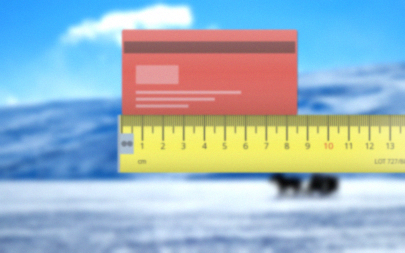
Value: {"value": 8.5, "unit": "cm"}
